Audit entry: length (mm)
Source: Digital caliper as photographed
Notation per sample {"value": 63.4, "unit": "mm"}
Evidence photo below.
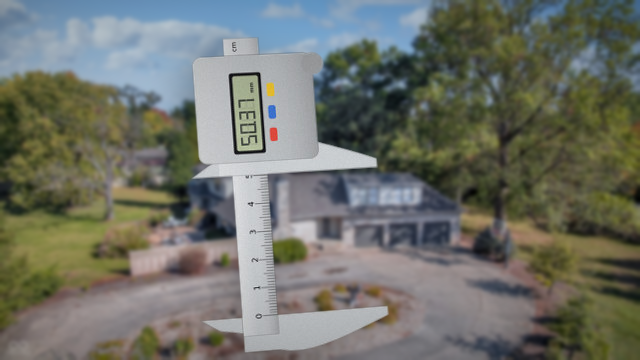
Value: {"value": 50.37, "unit": "mm"}
